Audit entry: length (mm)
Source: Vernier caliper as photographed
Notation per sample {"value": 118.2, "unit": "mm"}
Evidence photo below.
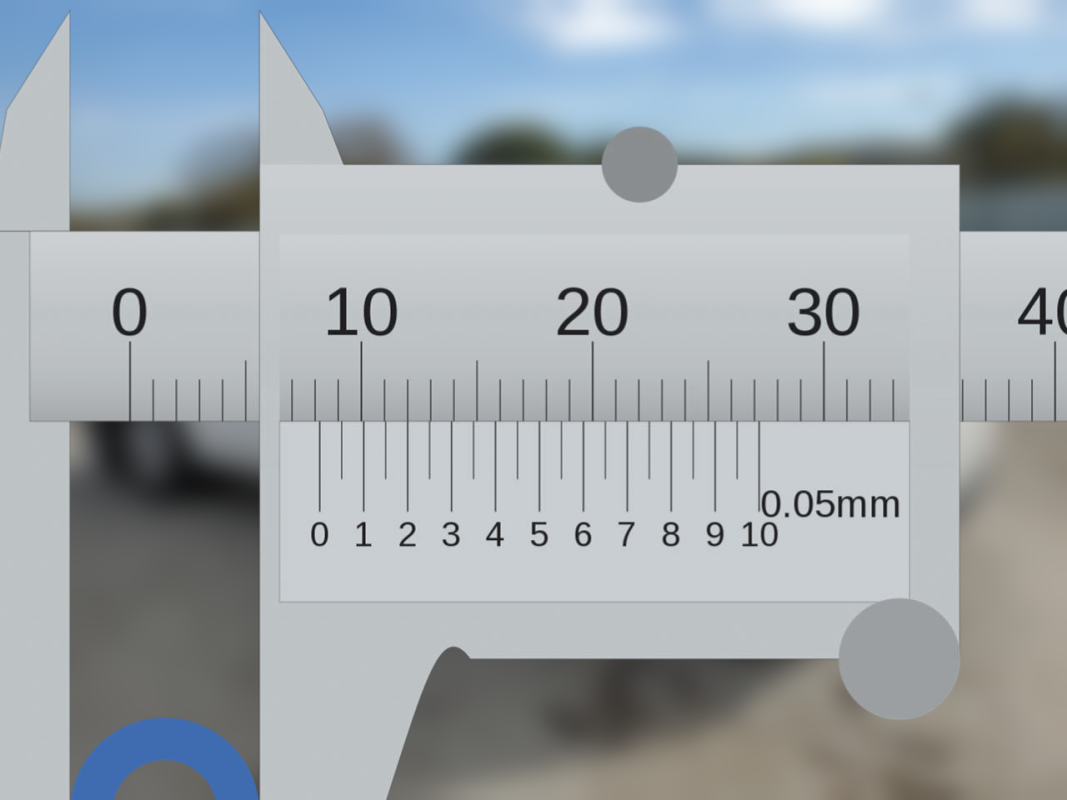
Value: {"value": 8.20, "unit": "mm"}
